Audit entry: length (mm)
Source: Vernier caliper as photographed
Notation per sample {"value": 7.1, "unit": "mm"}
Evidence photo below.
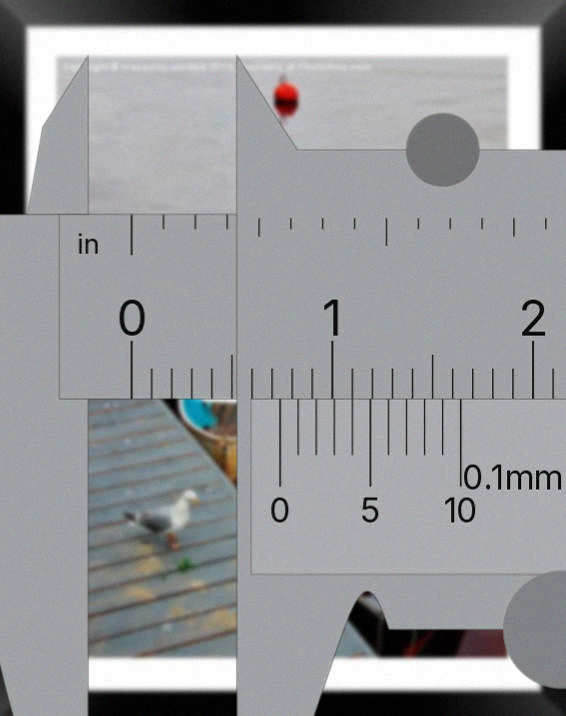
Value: {"value": 7.4, "unit": "mm"}
